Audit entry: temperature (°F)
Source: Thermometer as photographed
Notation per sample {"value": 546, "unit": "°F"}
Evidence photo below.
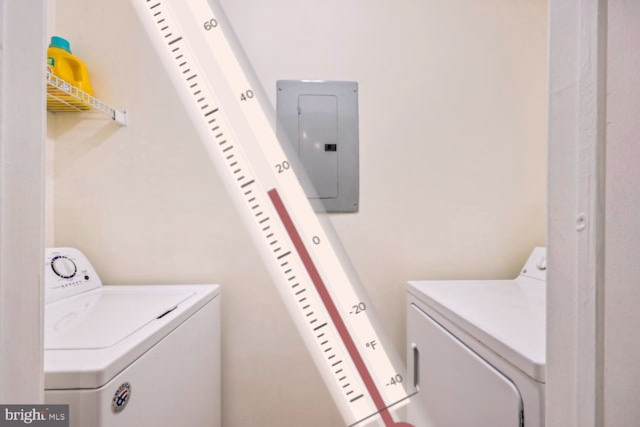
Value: {"value": 16, "unit": "°F"}
